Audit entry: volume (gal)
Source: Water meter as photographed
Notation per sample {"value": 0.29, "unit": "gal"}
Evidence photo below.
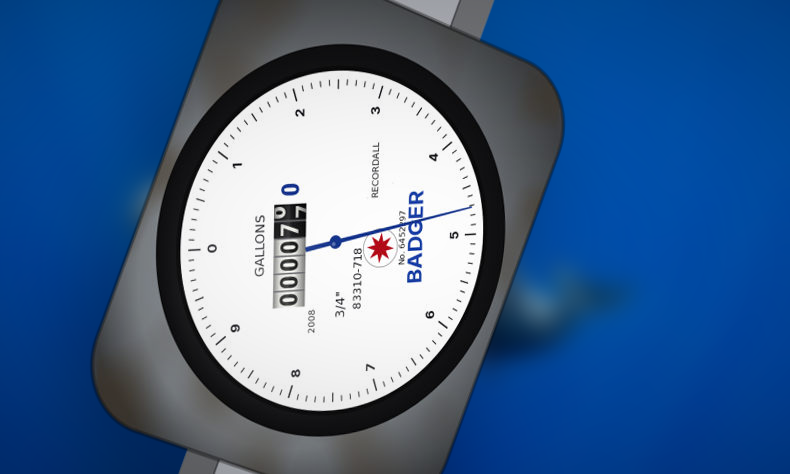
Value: {"value": 764.7, "unit": "gal"}
